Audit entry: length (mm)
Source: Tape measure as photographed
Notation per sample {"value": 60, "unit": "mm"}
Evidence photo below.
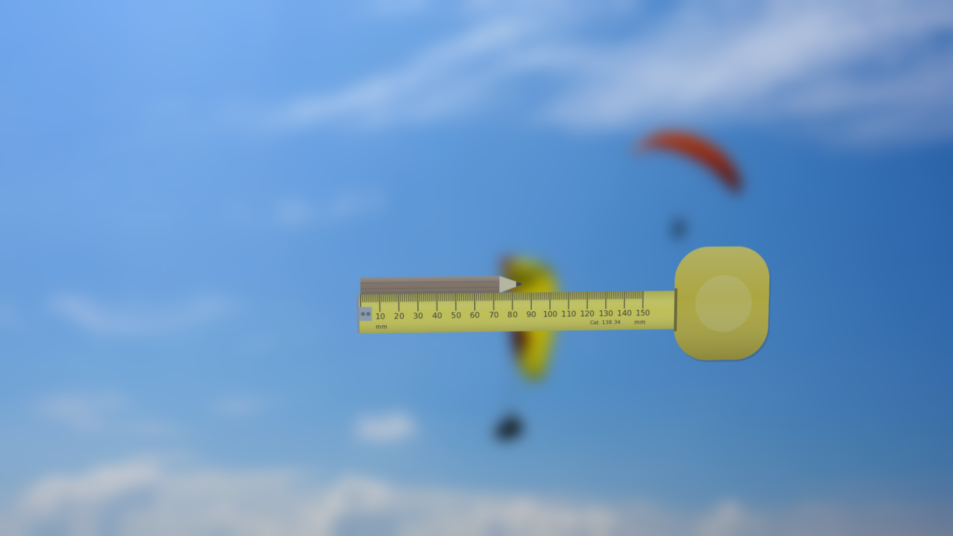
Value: {"value": 85, "unit": "mm"}
